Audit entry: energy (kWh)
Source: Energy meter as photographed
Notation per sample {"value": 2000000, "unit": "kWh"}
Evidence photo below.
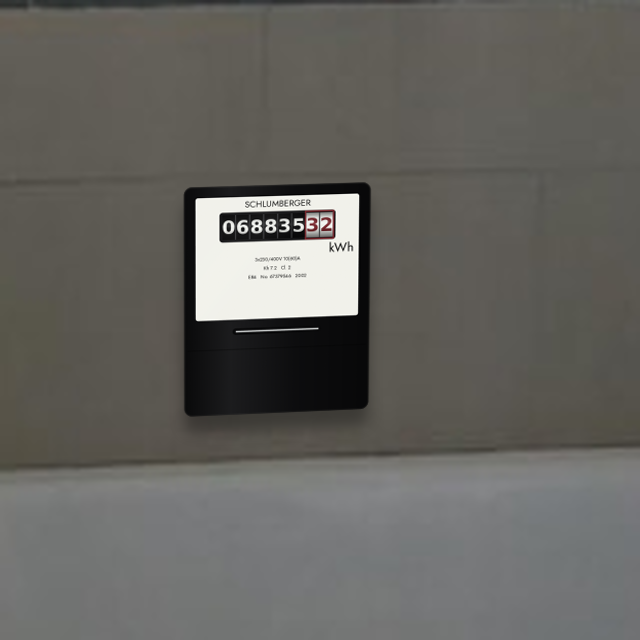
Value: {"value": 68835.32, "unit": "kWh"}
